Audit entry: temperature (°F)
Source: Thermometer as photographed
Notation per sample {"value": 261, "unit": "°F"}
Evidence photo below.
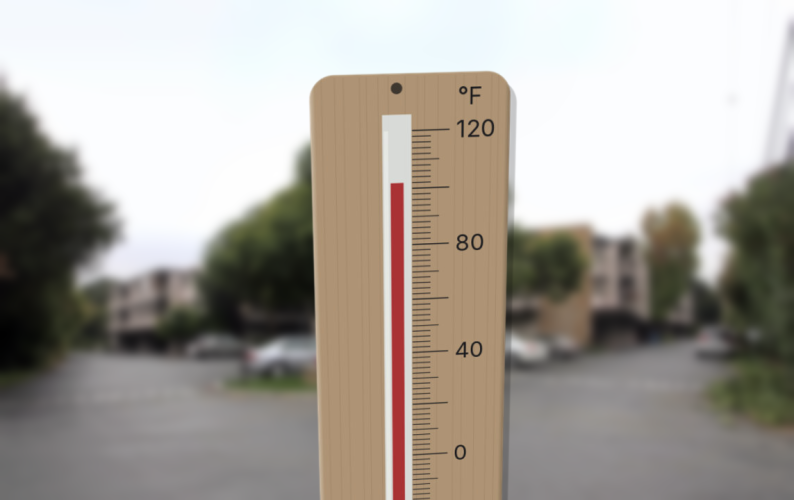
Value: {"value": 102, "unit": "°F"}
